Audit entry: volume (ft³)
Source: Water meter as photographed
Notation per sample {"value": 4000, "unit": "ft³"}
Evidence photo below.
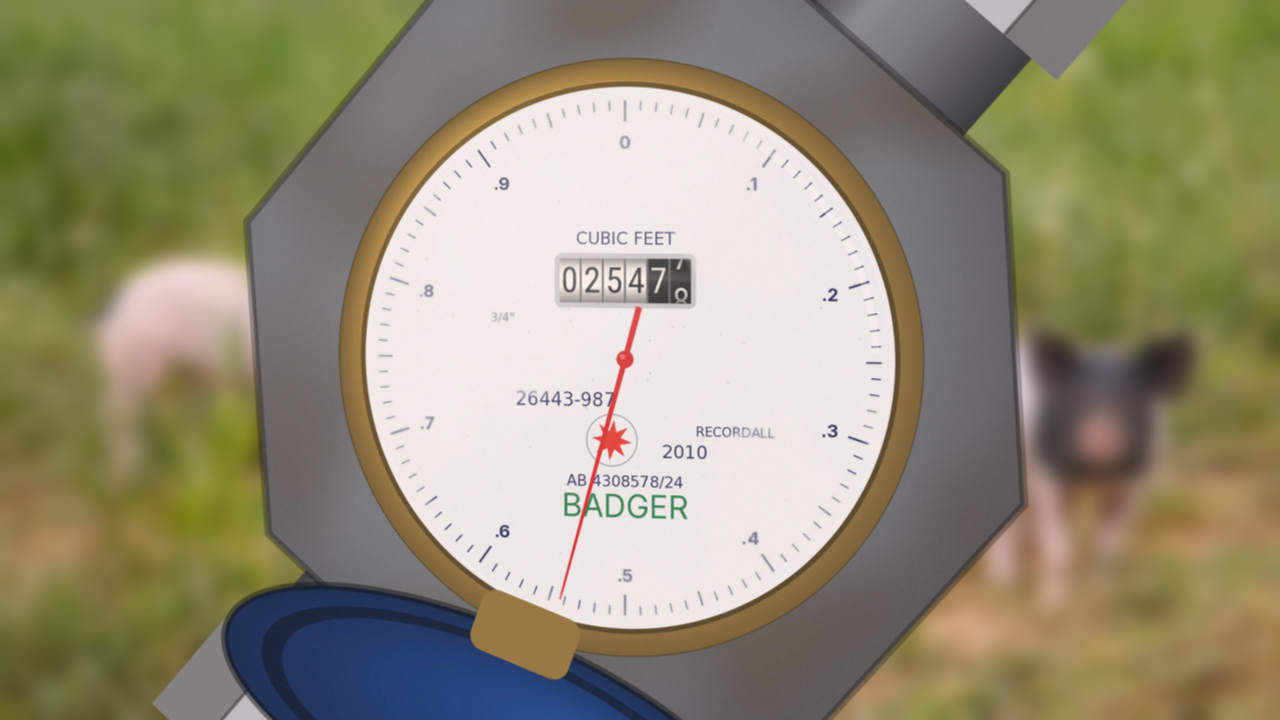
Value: {"value": 25477.54, "unit": "ft³"}
